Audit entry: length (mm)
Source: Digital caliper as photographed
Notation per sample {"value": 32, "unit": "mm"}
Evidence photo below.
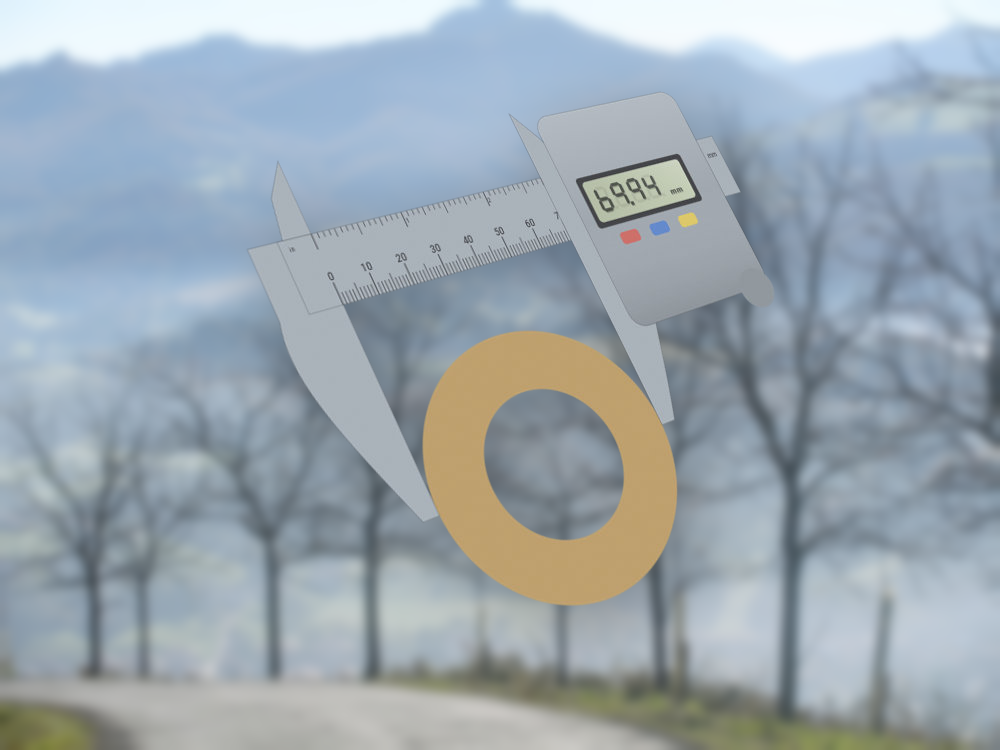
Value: {"value": 69.94, "unit": "mm"}
